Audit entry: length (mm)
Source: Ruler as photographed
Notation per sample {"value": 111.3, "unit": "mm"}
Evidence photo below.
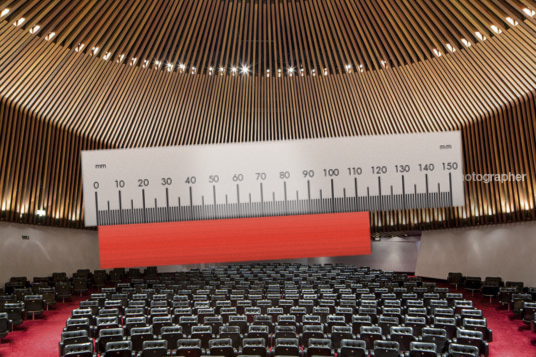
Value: {"value": 115, "unit": "mm"}
